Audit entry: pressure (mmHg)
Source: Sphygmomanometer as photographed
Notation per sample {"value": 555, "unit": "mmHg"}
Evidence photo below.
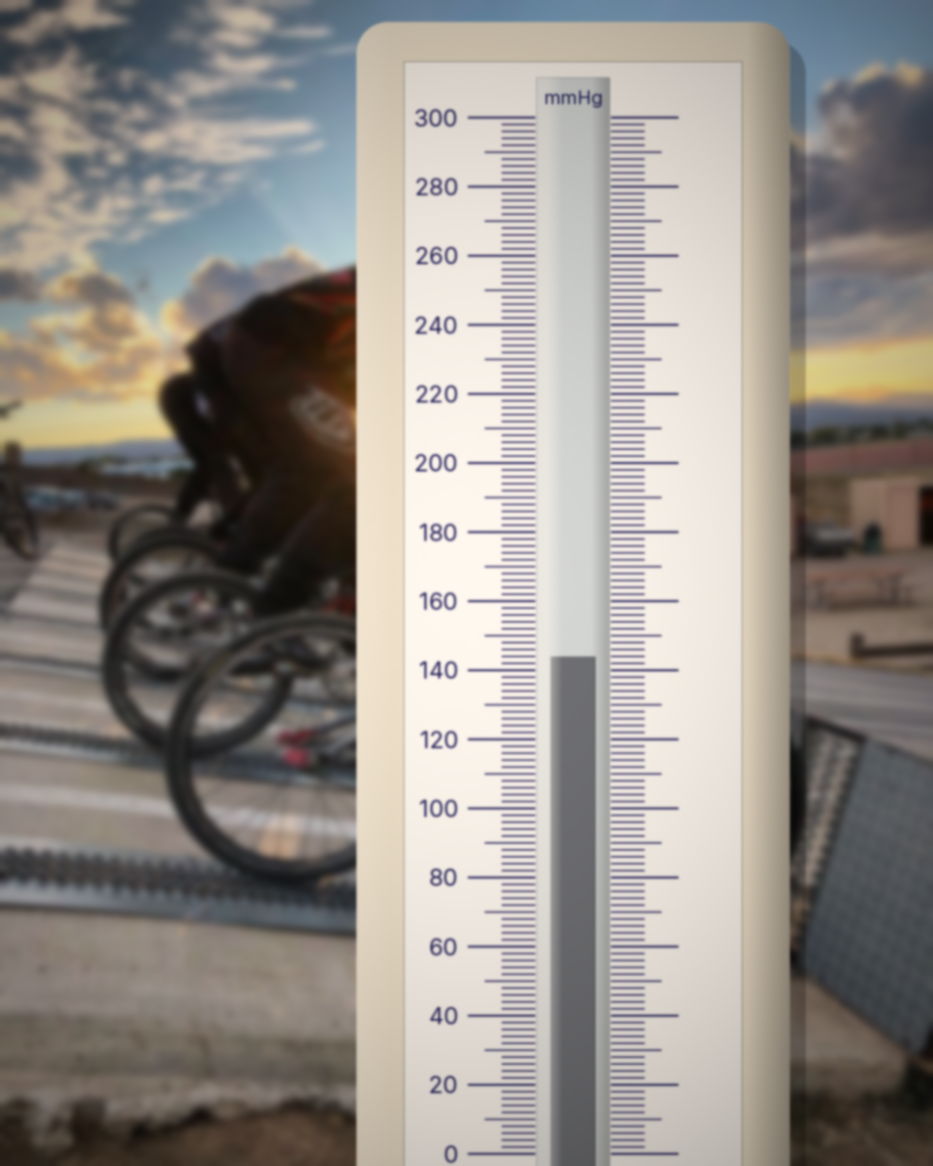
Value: {"value": 144, "unit": "mmHg"}
